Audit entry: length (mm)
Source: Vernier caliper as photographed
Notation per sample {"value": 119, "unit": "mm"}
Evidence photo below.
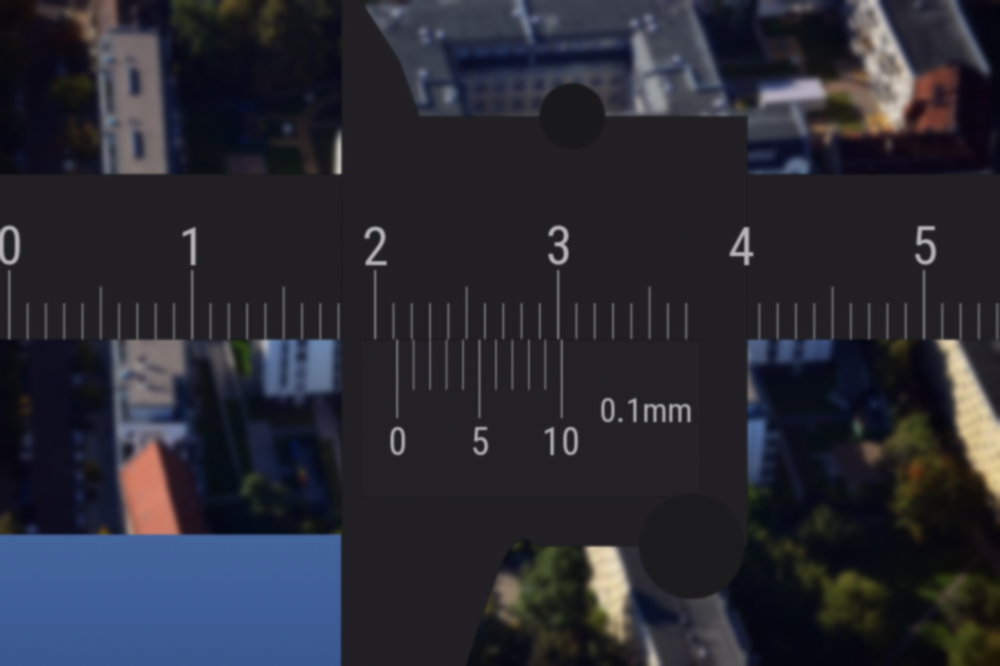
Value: {"value": 21.2, "unit": "mm"}
